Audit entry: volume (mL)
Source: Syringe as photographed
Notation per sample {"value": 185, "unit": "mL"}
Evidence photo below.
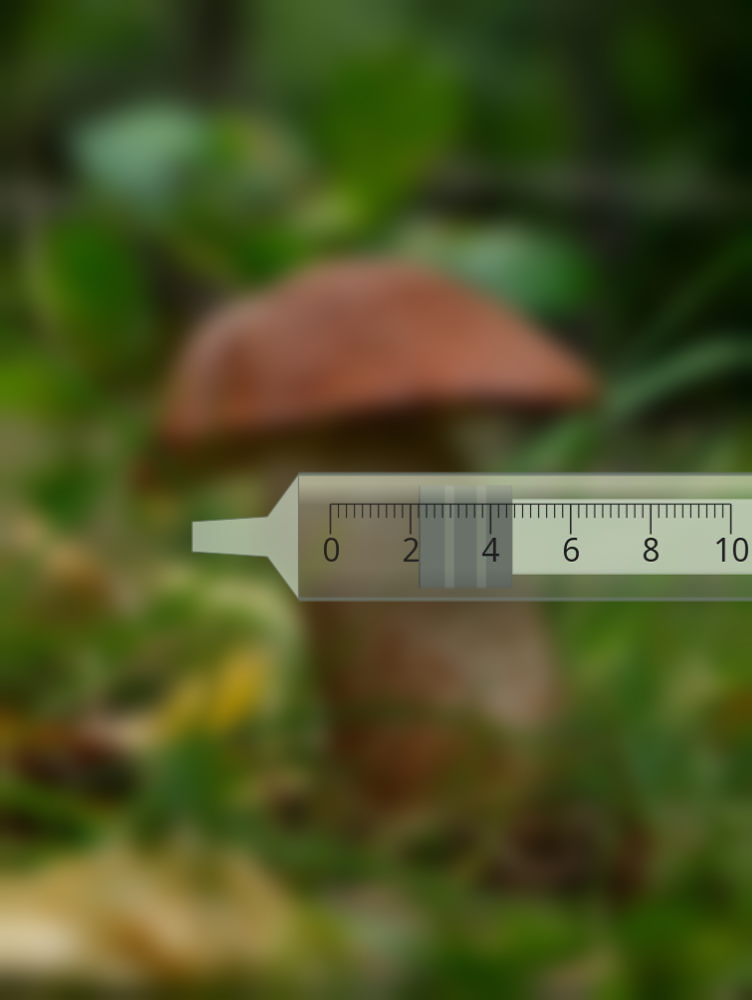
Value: {"value": 2.2, "unit": "mL"}
